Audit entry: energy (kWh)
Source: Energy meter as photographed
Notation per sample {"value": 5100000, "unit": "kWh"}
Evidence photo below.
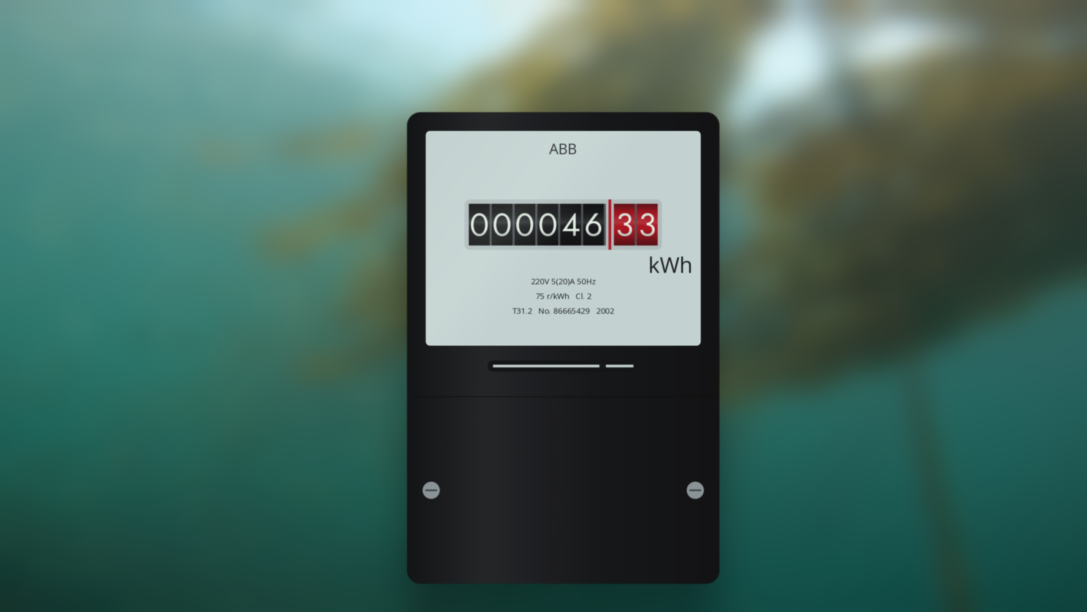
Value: {"value": 46.33, "unit": "kWh"}
